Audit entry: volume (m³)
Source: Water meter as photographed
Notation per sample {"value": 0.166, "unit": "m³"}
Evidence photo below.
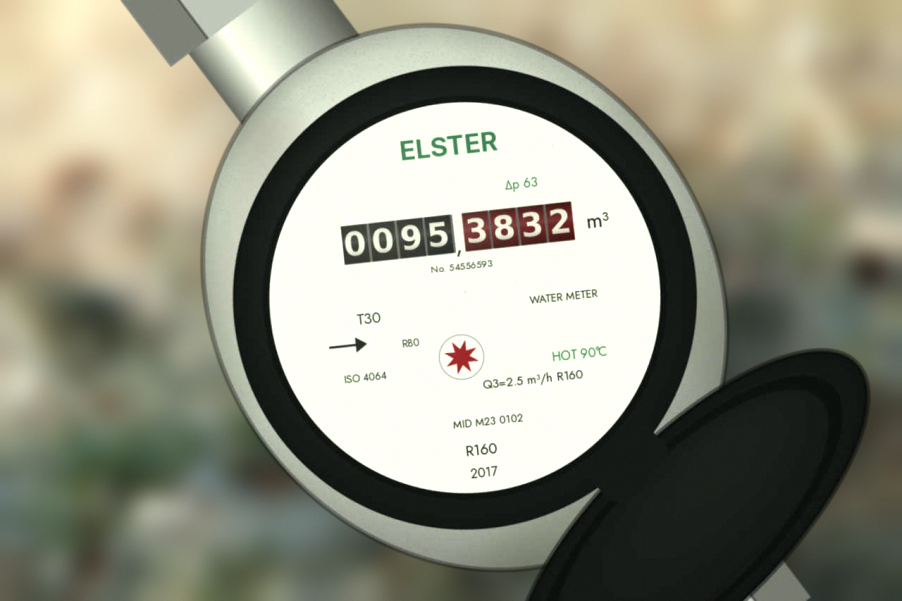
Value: {"value": 95.3832, "unit": "m³"}
